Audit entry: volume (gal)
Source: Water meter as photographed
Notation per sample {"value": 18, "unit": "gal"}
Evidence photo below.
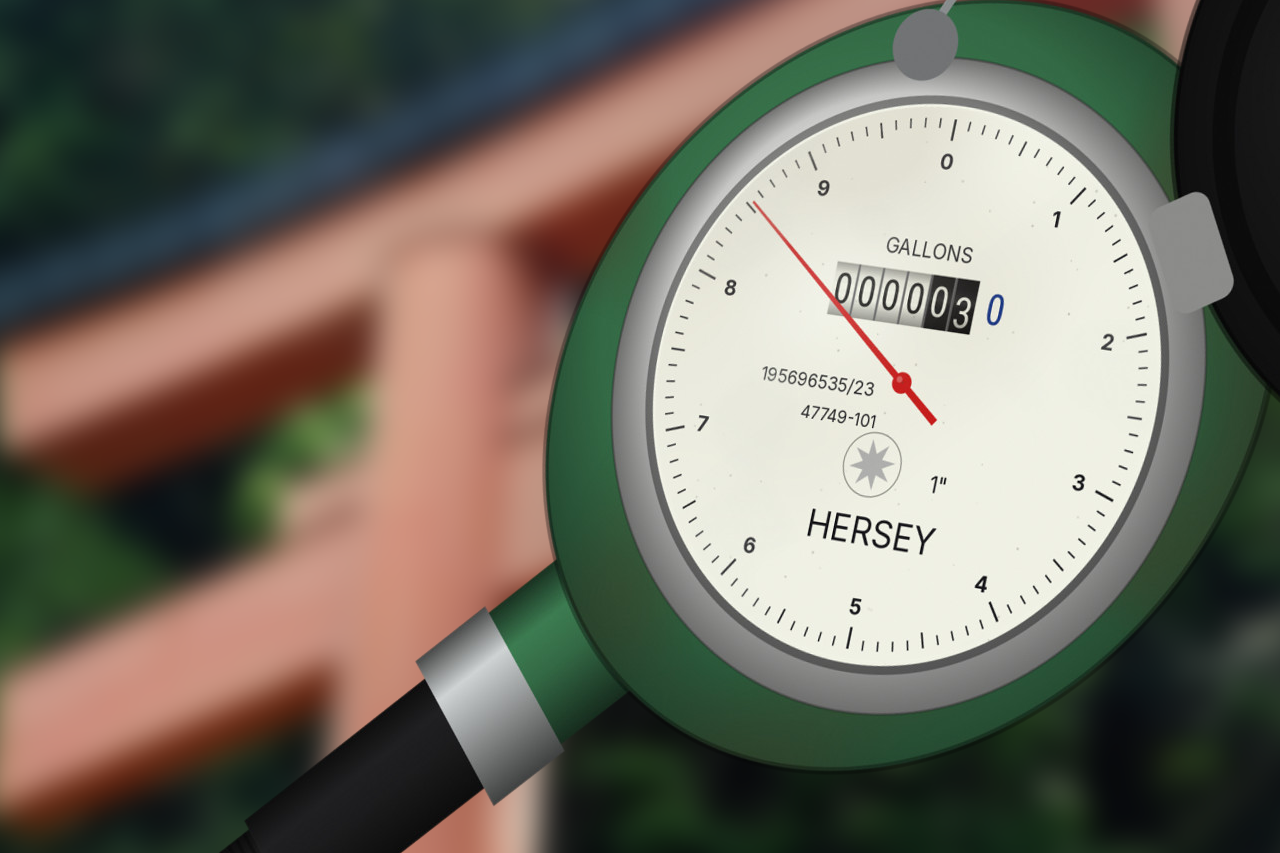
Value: {"value": 28.5, "unit": "gal"}
